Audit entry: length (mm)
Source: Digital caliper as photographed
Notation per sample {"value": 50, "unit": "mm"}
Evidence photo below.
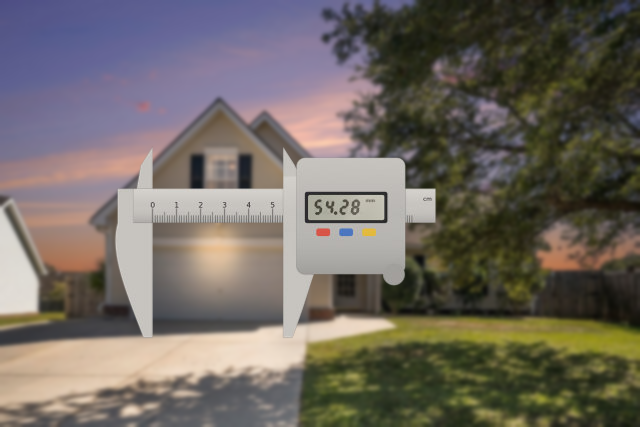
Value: {"value": 54.28, "unit": "mm"}
